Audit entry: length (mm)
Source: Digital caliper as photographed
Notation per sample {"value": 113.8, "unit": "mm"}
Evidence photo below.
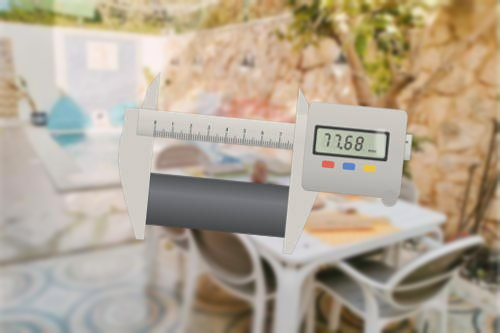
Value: {"value": 77.68, "unit": "mm"}
